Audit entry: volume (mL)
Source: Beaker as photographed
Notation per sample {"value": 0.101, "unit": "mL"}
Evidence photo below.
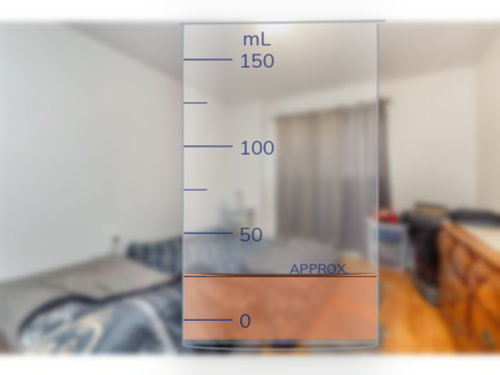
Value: {"value": 25, "unit": "mL"}
